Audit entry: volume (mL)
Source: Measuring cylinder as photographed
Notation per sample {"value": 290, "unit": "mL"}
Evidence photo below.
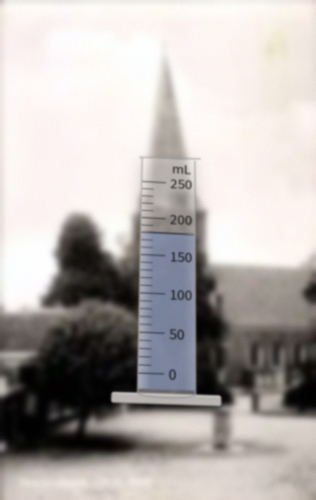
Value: {"value": 180, "unit": "mL"}
